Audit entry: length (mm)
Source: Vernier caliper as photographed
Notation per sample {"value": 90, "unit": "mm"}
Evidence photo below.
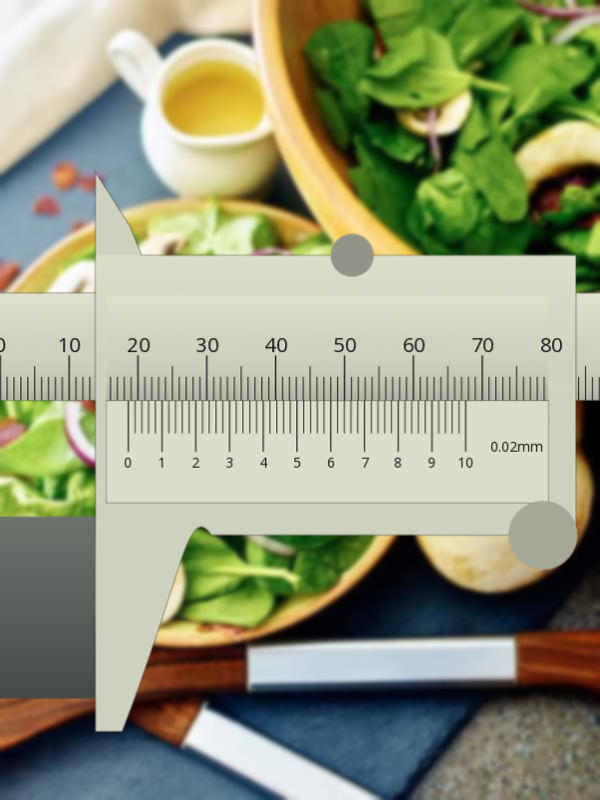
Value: {"value": 18.6, "unit": "mm"}
